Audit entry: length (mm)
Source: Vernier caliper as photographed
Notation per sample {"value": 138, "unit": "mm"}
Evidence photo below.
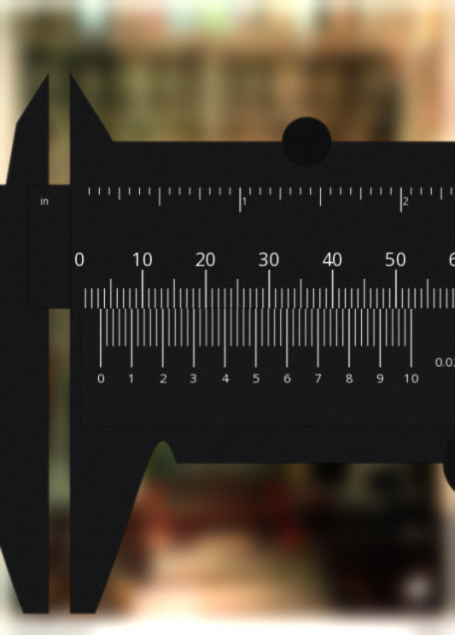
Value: {"value": 3.4, "unit": "mm"}
